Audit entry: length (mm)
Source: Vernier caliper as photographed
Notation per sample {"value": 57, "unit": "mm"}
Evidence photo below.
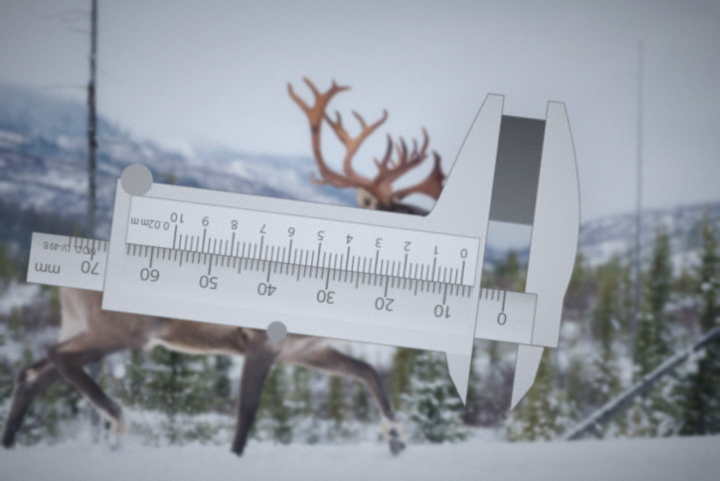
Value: {"value": 7.5, "unit": "mm"}
